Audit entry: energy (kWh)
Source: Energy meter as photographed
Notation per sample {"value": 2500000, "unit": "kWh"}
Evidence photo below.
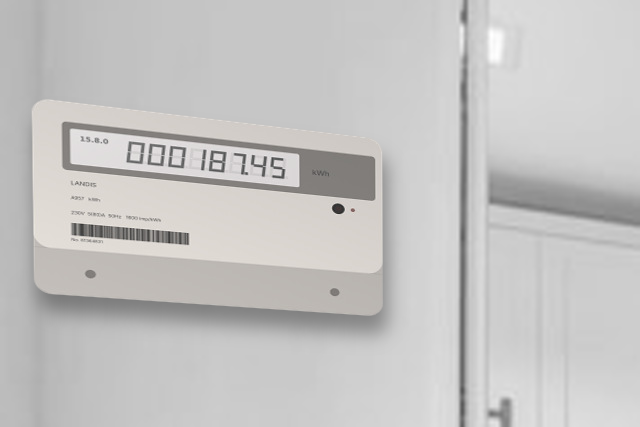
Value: {"value": 187.45, "unit": "kWh"}
